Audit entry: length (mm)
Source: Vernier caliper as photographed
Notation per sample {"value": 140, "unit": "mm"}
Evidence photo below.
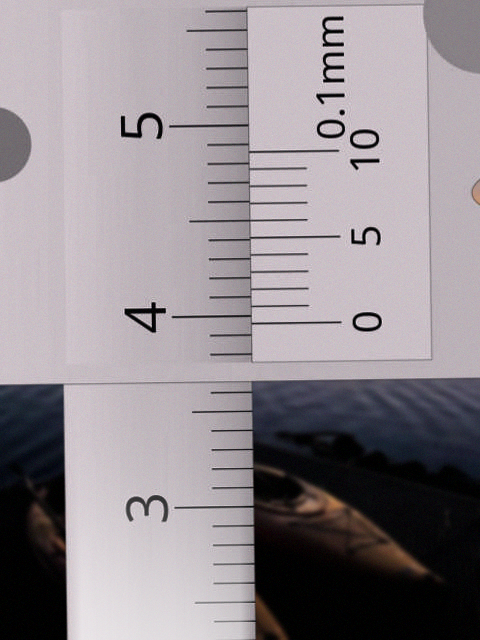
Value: {"value": 39.6, "unit": "mm"}
